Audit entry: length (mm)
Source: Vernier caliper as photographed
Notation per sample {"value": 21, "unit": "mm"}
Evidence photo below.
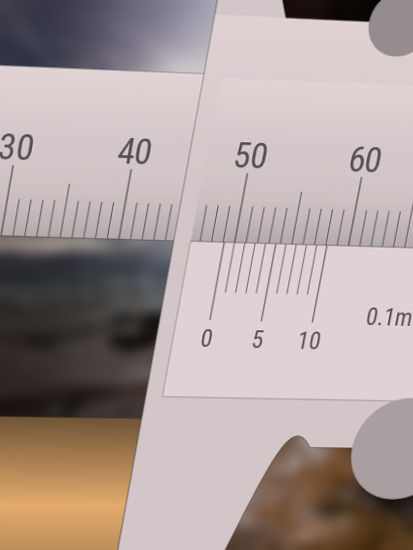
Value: {"value": 49.1, "unit": "mm"}
